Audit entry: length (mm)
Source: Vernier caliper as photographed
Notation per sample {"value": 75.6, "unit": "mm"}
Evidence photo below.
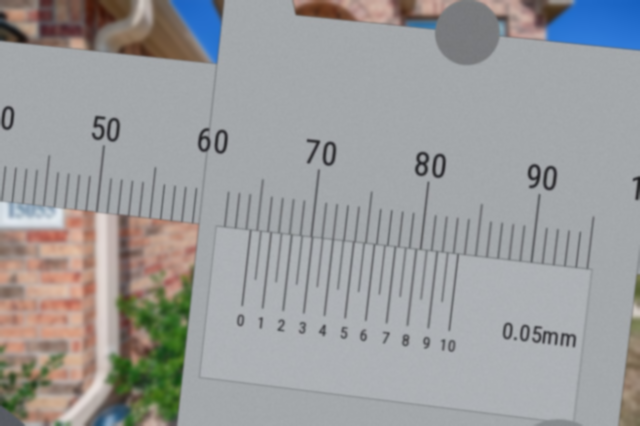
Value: {"value": 64.4, "unit": "mm"}
